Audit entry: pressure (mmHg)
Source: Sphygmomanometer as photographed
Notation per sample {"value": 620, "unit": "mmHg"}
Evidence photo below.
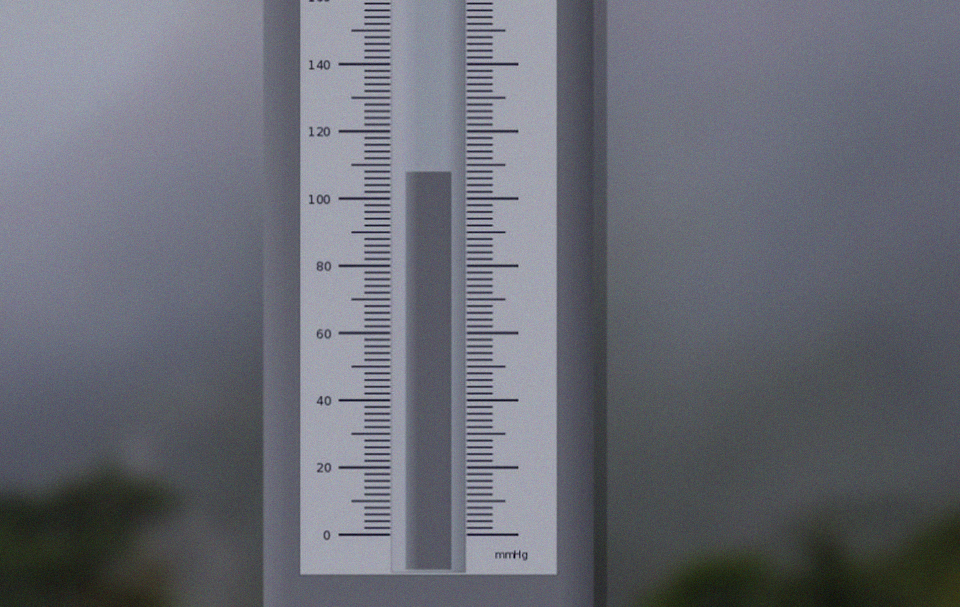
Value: {"value": 108, "unit": "mmHg"}
